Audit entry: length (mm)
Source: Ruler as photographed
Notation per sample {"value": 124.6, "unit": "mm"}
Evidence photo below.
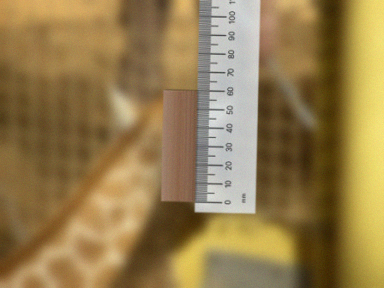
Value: {"value": 60, "unit": "mm"}
